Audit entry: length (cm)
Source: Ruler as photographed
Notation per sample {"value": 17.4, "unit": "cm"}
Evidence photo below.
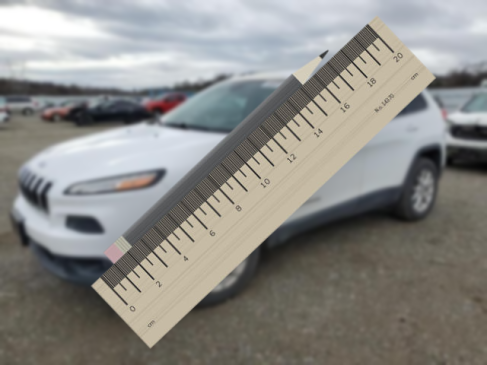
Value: {"value": 16.5, "unit": "cm"}
